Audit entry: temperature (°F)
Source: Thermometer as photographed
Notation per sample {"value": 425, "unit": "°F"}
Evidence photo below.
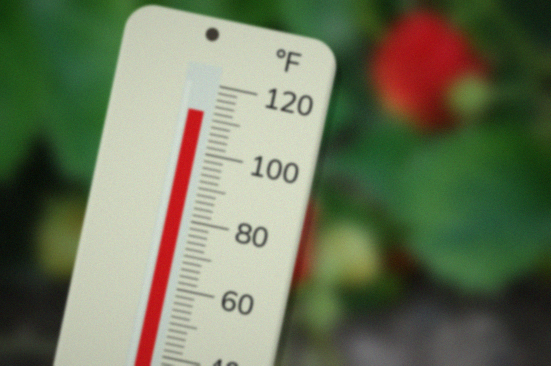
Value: {"value": 112, "unit": "°F"}
